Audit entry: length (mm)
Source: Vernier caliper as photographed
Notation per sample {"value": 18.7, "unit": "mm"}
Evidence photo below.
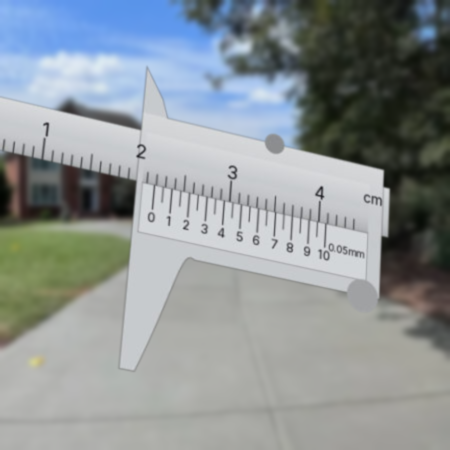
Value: {"value": 21.8, "unit": "mm"}
